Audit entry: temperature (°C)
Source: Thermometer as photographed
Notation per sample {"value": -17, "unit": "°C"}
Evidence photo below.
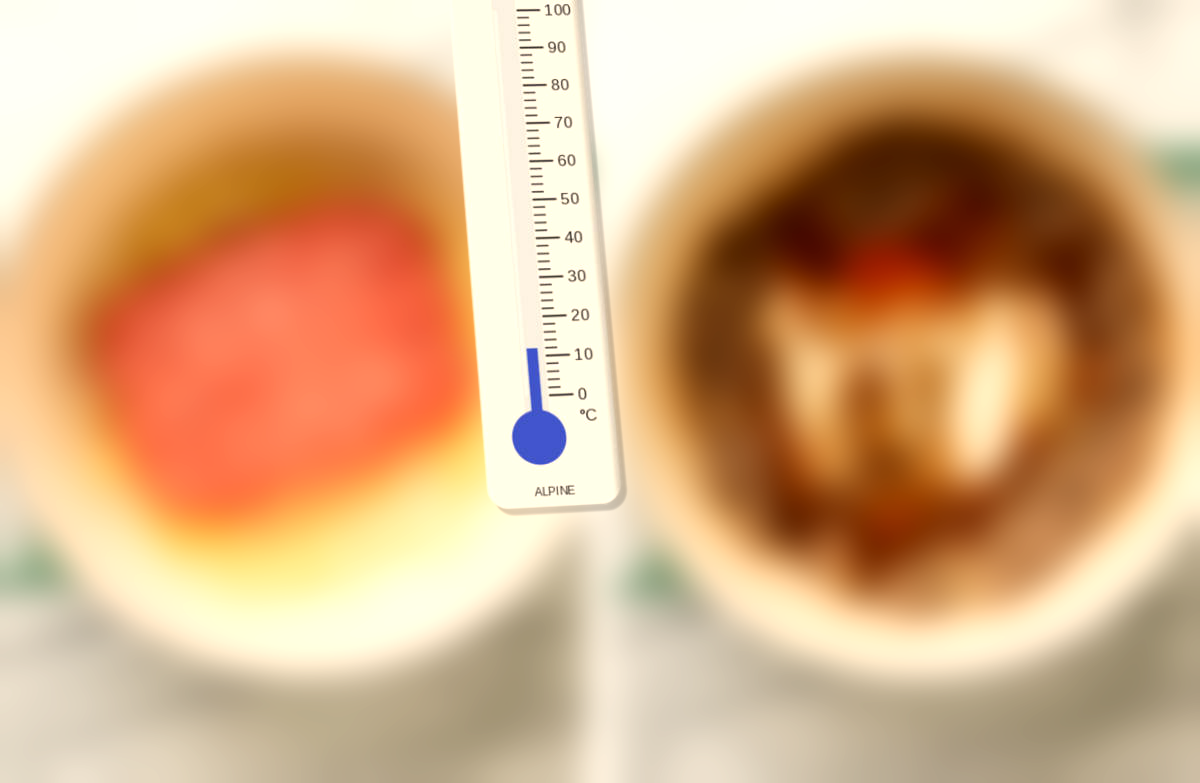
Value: {"value": 12, "unit": "°C"}
